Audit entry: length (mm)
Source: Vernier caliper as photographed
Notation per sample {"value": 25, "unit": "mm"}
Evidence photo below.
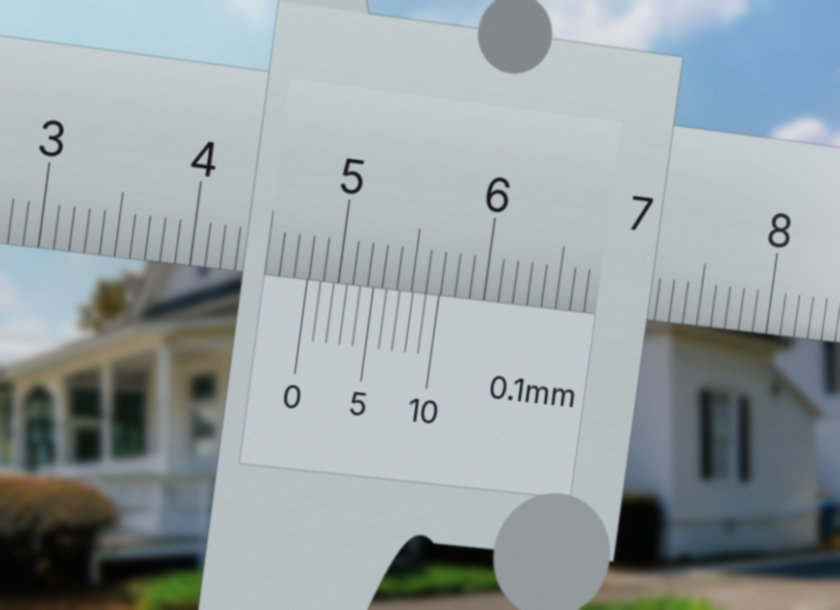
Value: {"value": 47.9, "unit": "mm"}
